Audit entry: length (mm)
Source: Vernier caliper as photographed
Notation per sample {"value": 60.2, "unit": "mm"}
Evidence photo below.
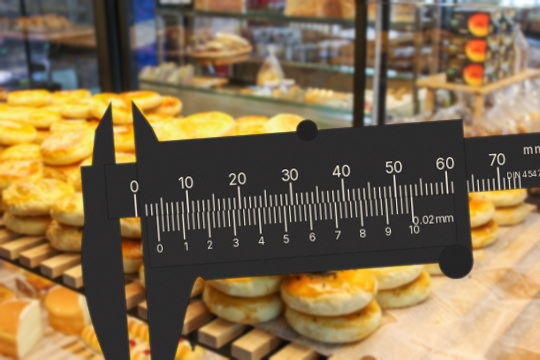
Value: {"value": 4.0, "unit": "mm"}
